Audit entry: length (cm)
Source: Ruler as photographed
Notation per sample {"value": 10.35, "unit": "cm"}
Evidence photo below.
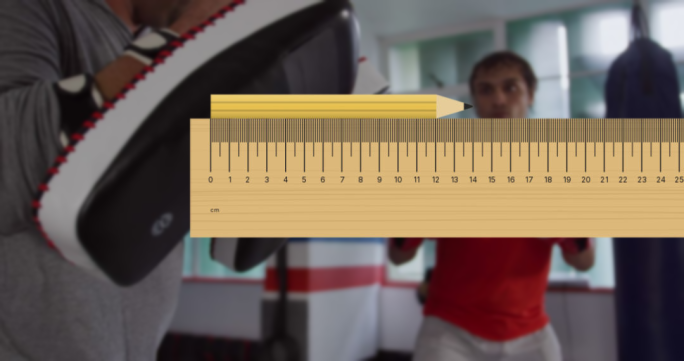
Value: {"value": 14, "unit": "cm"}
